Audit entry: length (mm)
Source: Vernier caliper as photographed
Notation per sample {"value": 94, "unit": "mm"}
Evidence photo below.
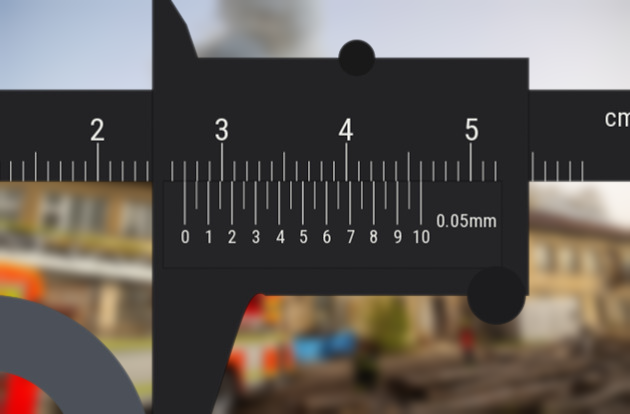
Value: {"value": 27.0, "unit": "mm"}
